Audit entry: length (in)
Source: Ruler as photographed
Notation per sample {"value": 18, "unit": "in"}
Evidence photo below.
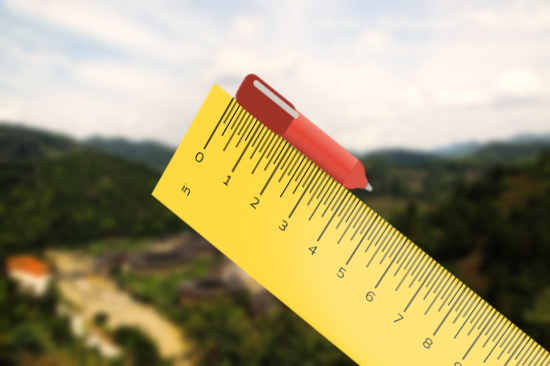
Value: {"value": 4.5, "unit": "in"}
